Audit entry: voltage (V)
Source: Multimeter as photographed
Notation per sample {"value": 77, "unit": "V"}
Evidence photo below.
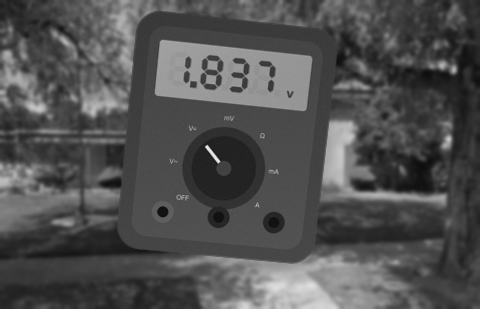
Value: {"value": 1.837, "unit": "V"}
